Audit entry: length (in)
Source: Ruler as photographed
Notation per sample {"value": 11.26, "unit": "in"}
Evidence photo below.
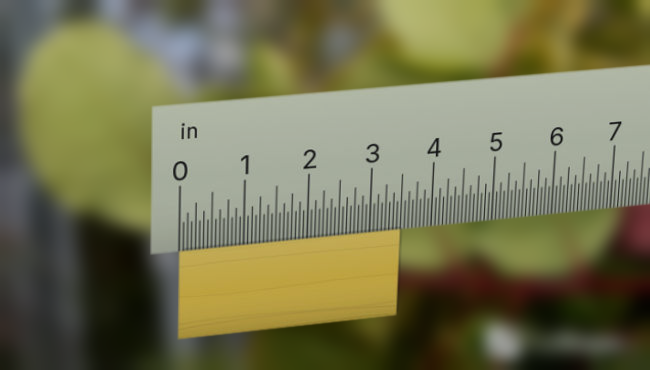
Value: {"value": 3.5, "unit": "in"}
